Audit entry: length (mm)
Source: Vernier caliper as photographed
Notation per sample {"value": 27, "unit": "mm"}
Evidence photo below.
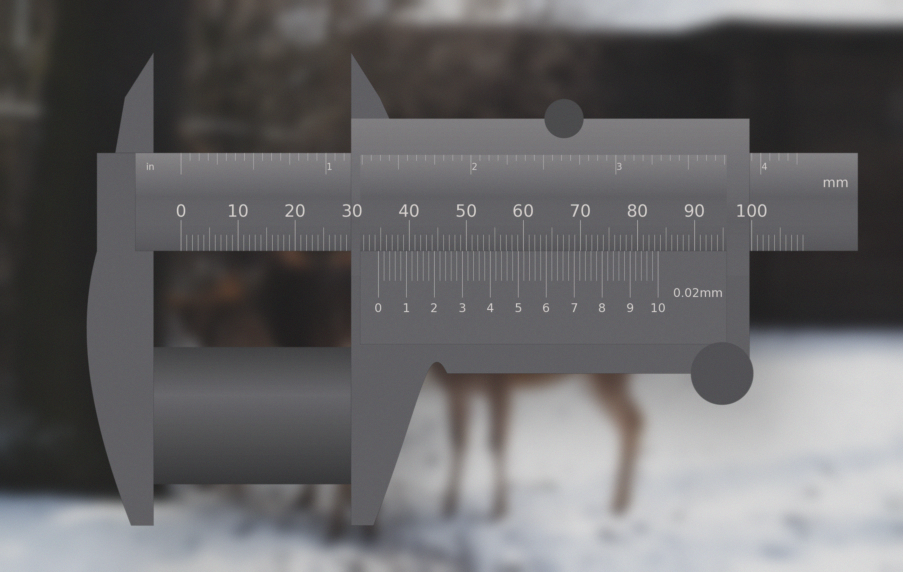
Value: {"value": 34.6, "unit": "mm"}
